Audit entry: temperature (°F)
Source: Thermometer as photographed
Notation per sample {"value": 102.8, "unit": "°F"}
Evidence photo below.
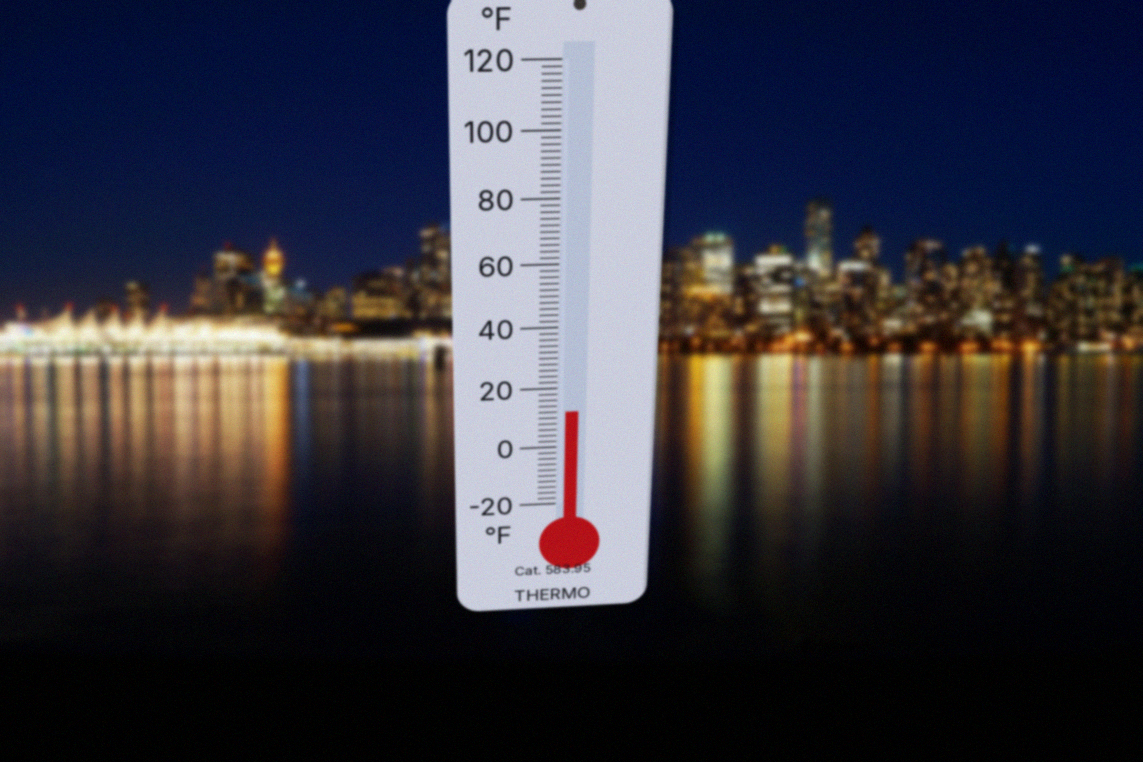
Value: {"value": 12, "unit": "°F"}
